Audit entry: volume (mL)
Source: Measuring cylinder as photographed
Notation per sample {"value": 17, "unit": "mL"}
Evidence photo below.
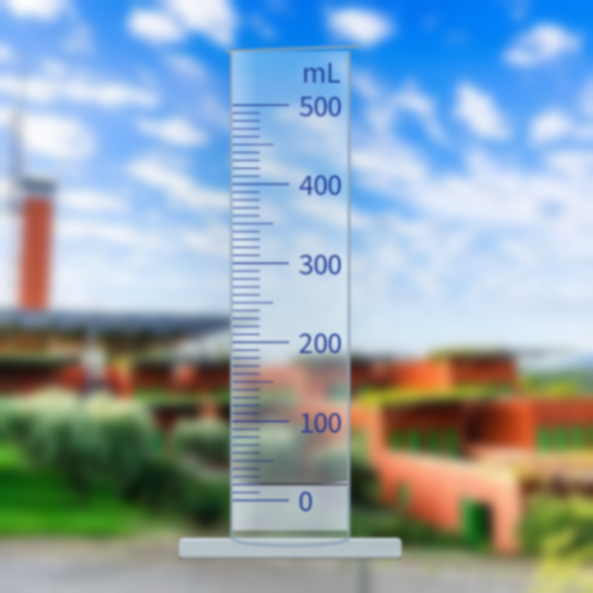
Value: {"value": 20, "unit": "mL"}
